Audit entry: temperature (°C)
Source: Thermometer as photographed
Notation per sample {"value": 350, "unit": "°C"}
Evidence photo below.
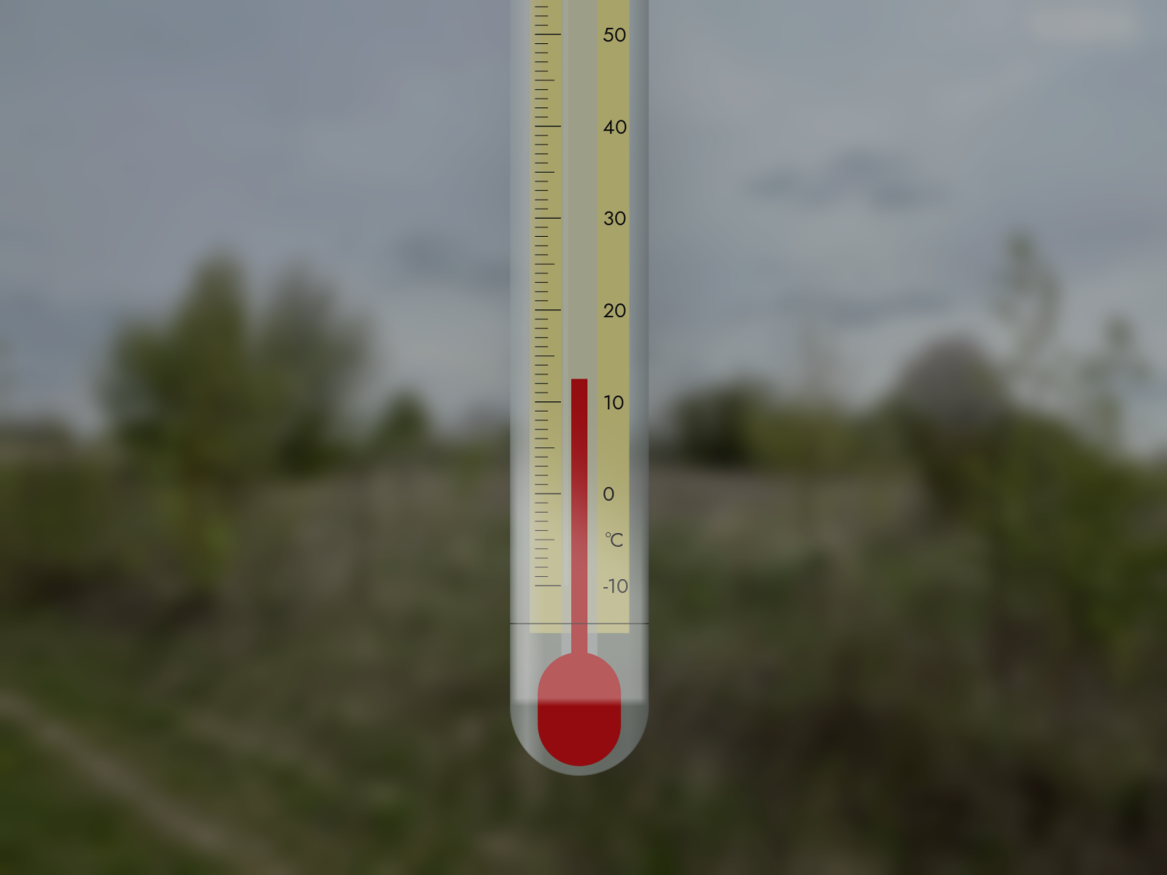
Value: {"value": 12.5, "unit": "°C"}
